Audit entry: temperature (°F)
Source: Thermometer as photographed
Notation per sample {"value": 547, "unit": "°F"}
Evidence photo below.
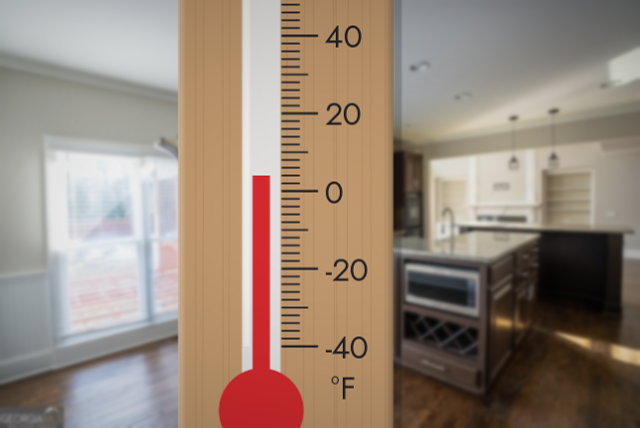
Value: {"value": 4, "unit": "°F"}
